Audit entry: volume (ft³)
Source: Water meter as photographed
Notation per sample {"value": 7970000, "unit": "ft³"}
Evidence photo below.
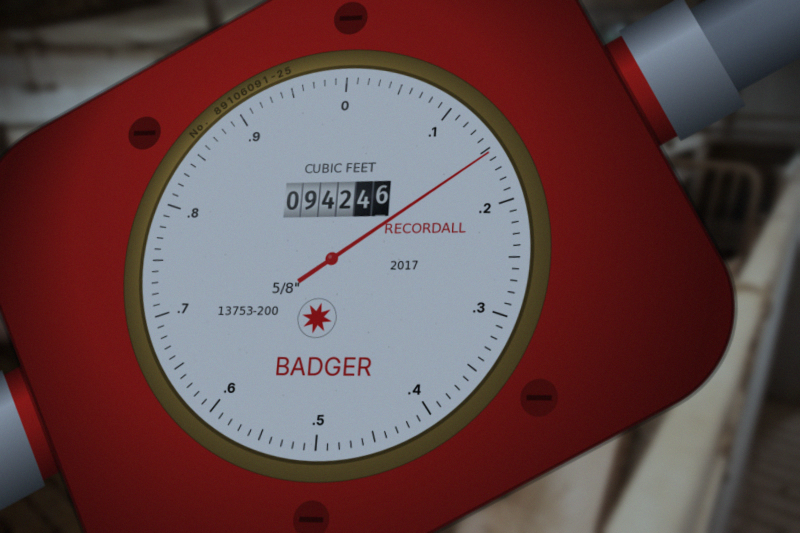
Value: {"value": 94246.15, "unit": "ft³"}
